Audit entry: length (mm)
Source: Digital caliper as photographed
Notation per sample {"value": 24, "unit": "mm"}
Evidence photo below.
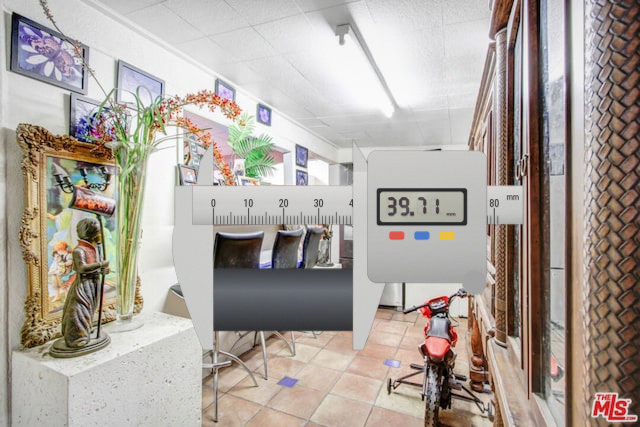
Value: {"value": 39.71, "unit": "mm"}
